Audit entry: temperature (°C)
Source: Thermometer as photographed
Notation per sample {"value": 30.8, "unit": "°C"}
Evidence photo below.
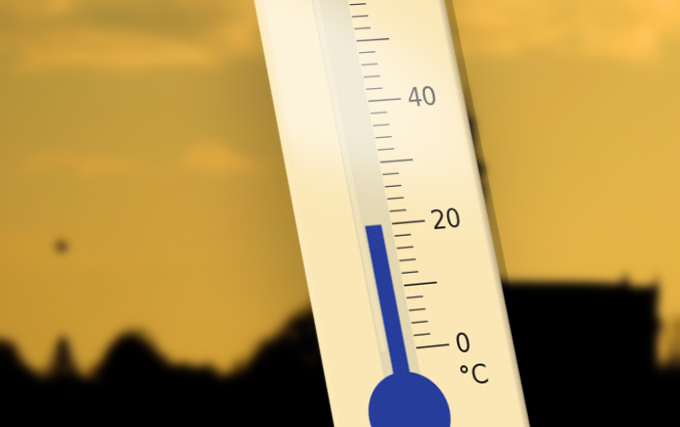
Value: {"value": 20, "unit": "°C"}
